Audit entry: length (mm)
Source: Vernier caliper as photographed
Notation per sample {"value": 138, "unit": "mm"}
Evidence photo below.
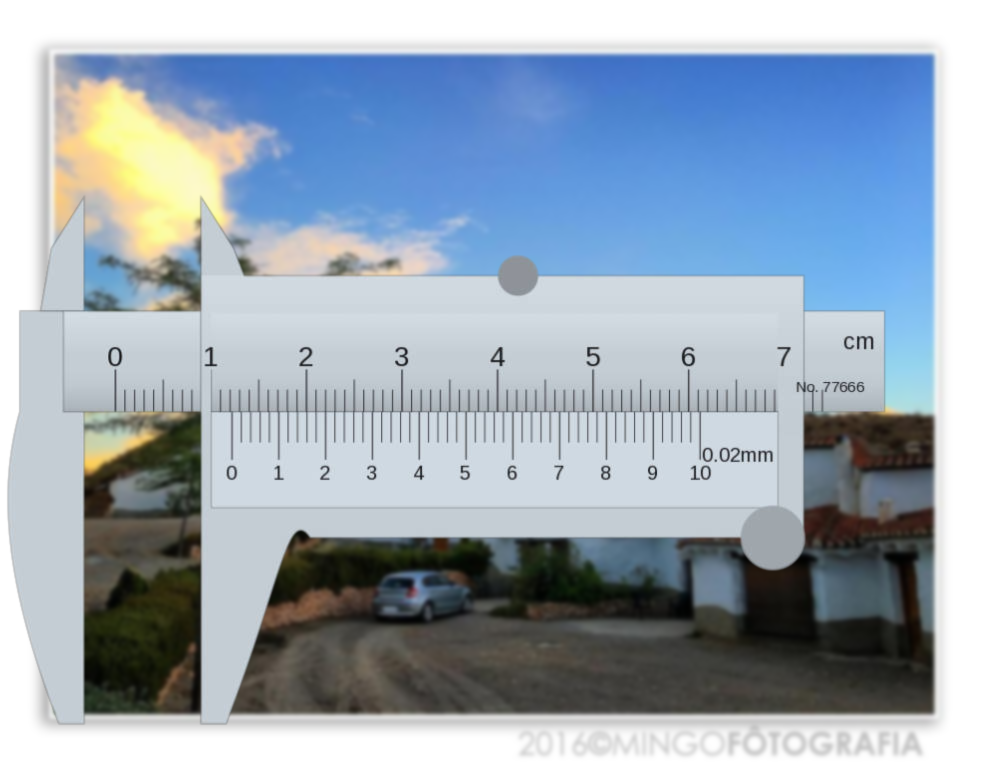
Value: {"value": 12.2, "unit": "mm"}
